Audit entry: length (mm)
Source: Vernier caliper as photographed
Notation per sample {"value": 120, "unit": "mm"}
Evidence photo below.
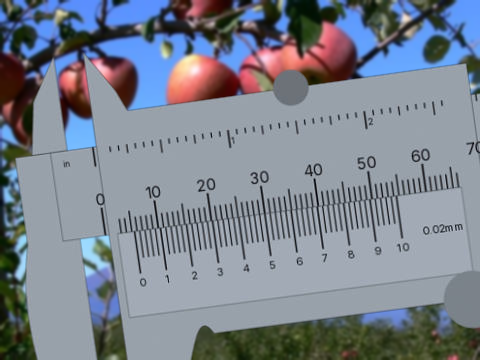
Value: {"value": 5.5, "unit": "mm"}
